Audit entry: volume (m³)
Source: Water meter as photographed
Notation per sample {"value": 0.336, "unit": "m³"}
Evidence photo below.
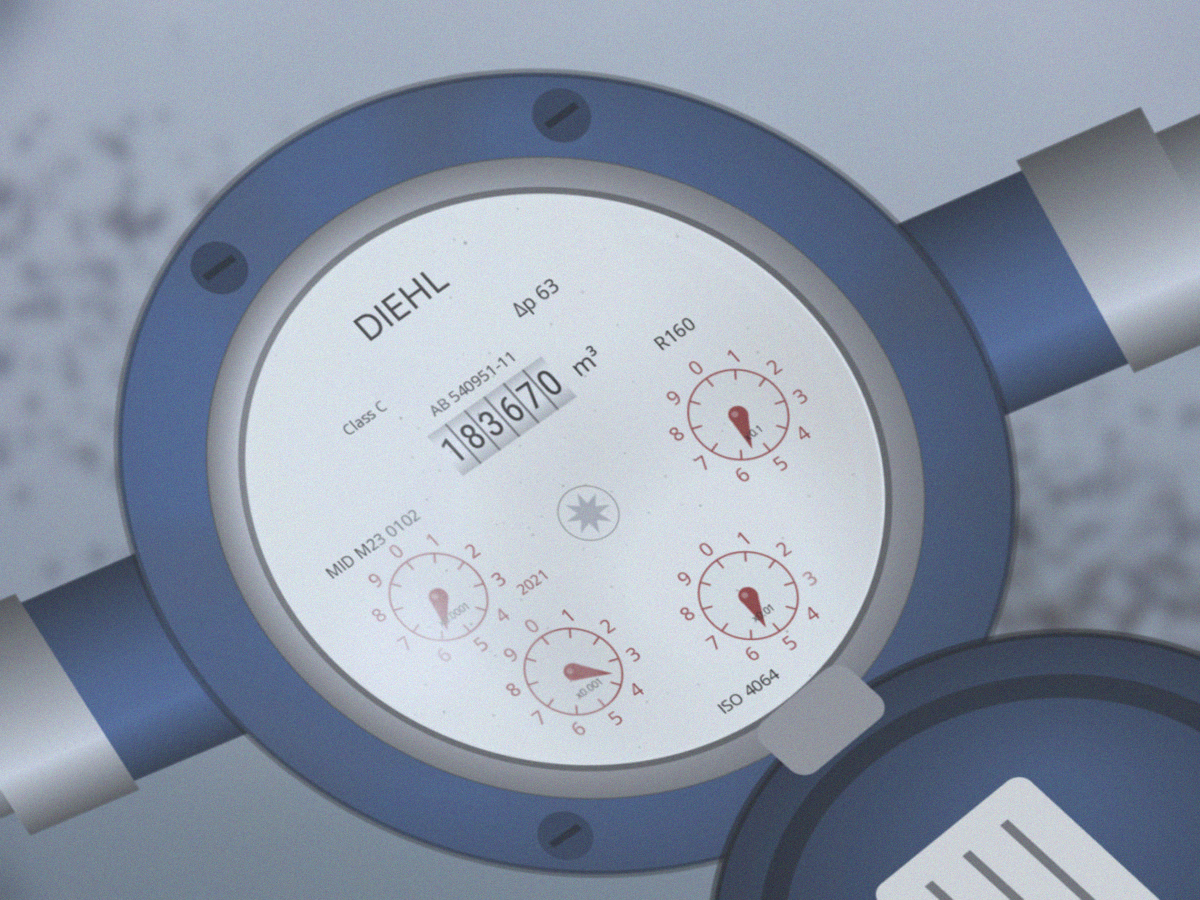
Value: {"value": 183670.5535, "unit": "m³"}
